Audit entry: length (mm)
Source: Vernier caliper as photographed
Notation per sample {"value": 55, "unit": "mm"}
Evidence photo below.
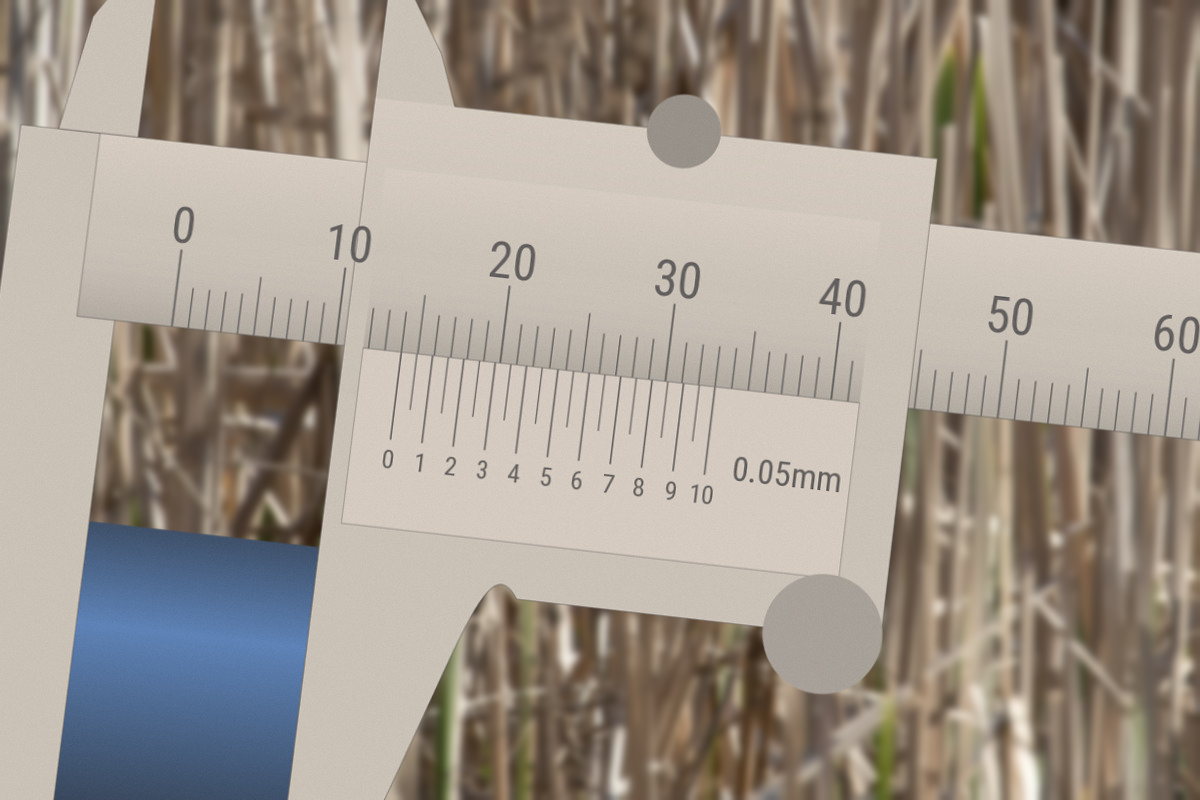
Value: {"value": 14.0, "unit": "mm"}
